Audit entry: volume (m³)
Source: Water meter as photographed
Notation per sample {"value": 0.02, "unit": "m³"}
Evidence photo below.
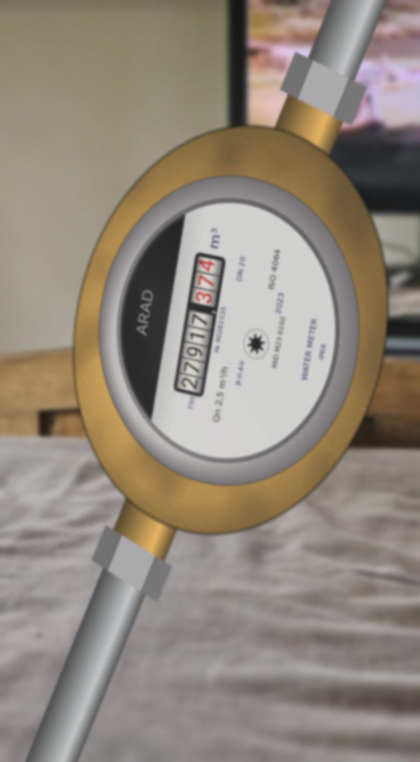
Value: {"value": 27917.374, "unit": "m³"}
